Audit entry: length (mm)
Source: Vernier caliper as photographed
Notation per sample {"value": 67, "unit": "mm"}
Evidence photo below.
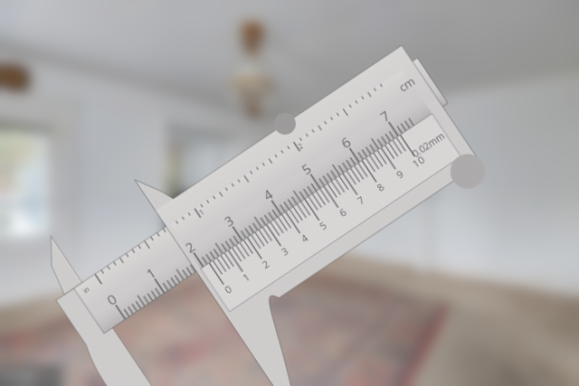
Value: {"value": 21.5, "unit": "mm"}
